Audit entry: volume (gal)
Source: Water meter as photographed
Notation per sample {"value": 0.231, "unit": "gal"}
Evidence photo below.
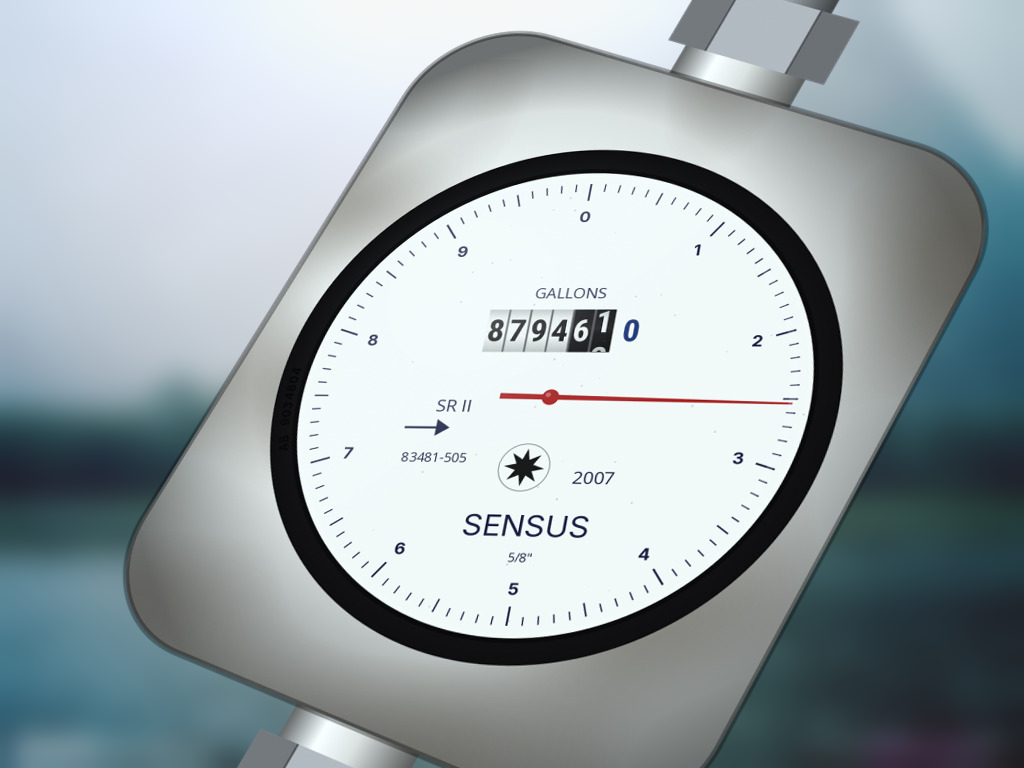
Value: {"value": 8794612.5, "unit": "gal"}
